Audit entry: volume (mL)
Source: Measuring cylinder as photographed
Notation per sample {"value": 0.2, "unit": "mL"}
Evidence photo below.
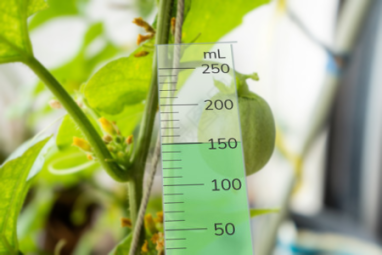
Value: {"value": 150, "unit": "mL"}
